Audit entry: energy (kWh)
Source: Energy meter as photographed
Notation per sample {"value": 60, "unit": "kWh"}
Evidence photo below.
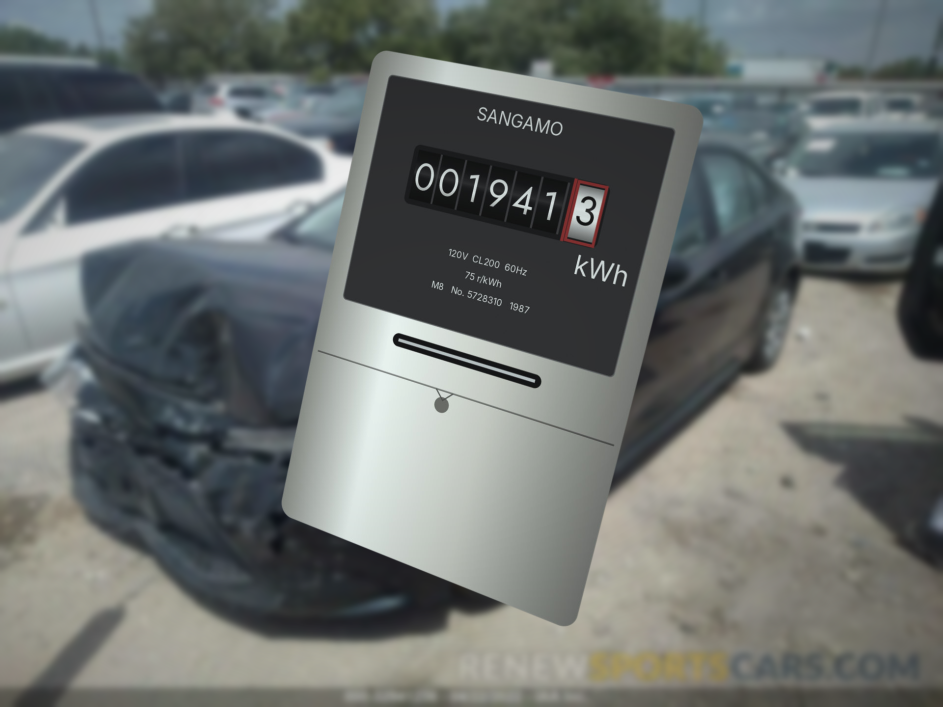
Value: {"value": 1941.3, "unit": "kWh"}
